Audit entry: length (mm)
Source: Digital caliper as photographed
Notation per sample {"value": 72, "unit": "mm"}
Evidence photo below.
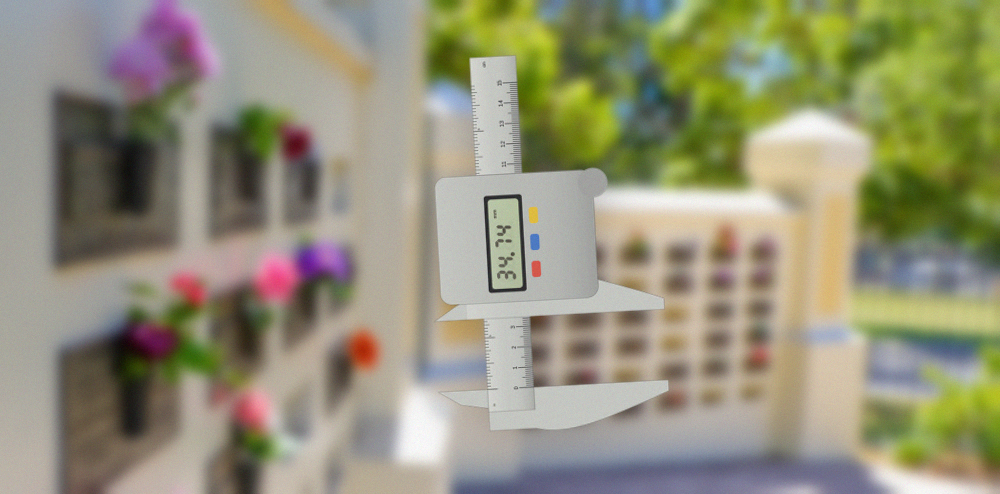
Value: {"value": 34.74, "unit": "mm"}
